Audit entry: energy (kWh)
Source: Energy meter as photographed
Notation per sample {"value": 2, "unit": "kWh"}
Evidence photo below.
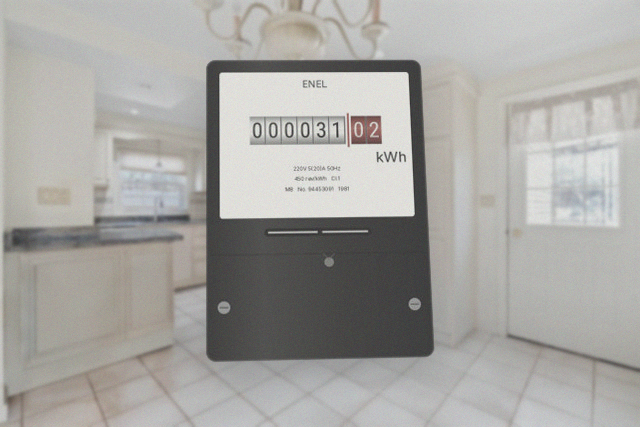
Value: {"value": 31.02, "unit": "kWh"}
